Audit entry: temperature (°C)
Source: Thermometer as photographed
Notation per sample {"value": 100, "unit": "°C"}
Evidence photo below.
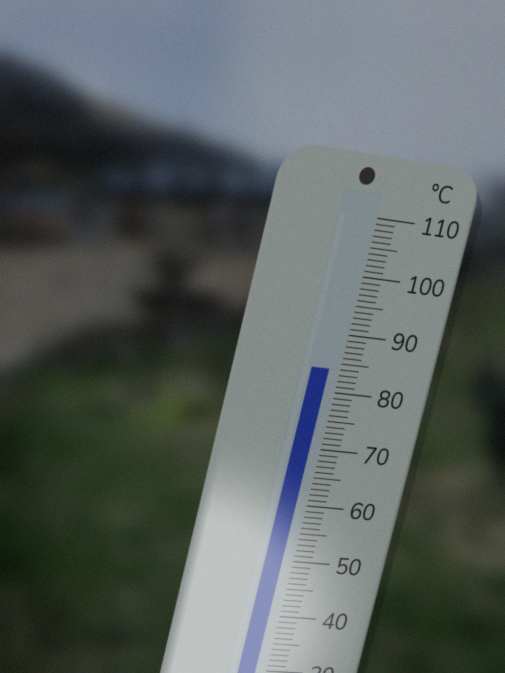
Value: {"value": 84, "unit": "°C"}
